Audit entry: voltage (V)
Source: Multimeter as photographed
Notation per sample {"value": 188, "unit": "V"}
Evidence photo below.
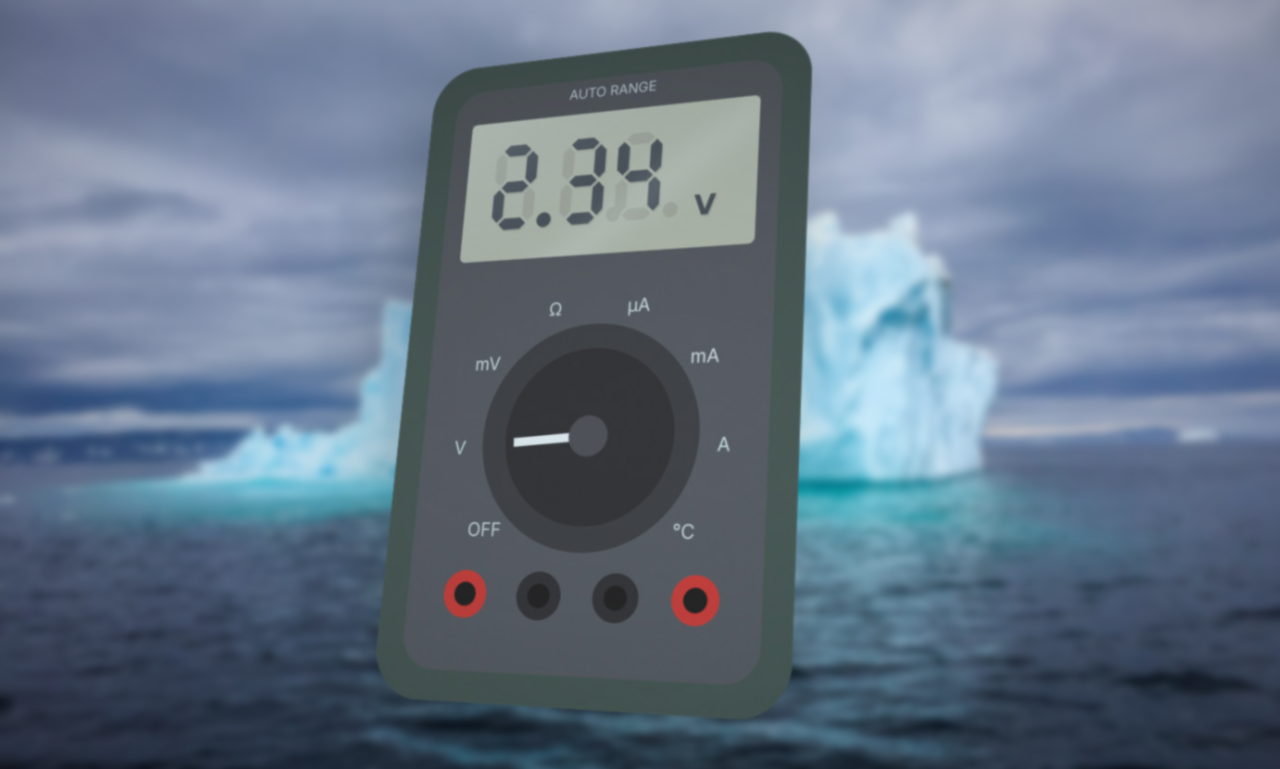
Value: {"value": 2.34, "unit": "V"}
